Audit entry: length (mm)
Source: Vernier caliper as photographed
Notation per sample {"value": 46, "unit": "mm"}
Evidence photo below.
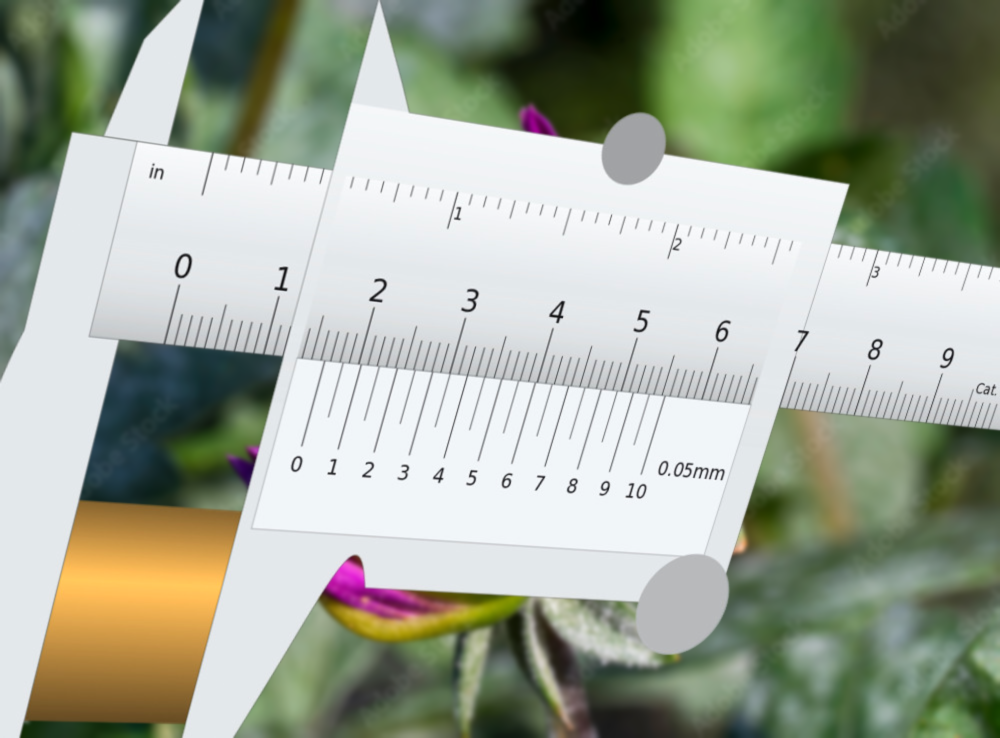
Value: {"value": 16.4, "unit": "mm"}
